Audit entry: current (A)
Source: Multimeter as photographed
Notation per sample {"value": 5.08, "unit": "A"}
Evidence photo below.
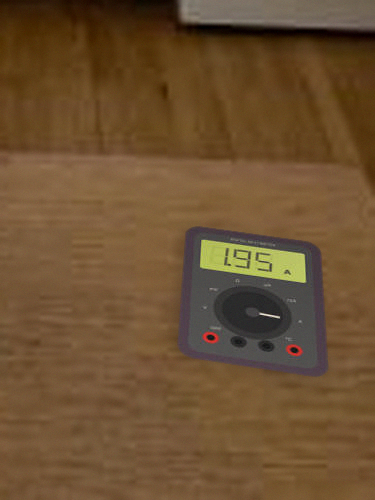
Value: {"value": 1.95, "unit": "A"}
